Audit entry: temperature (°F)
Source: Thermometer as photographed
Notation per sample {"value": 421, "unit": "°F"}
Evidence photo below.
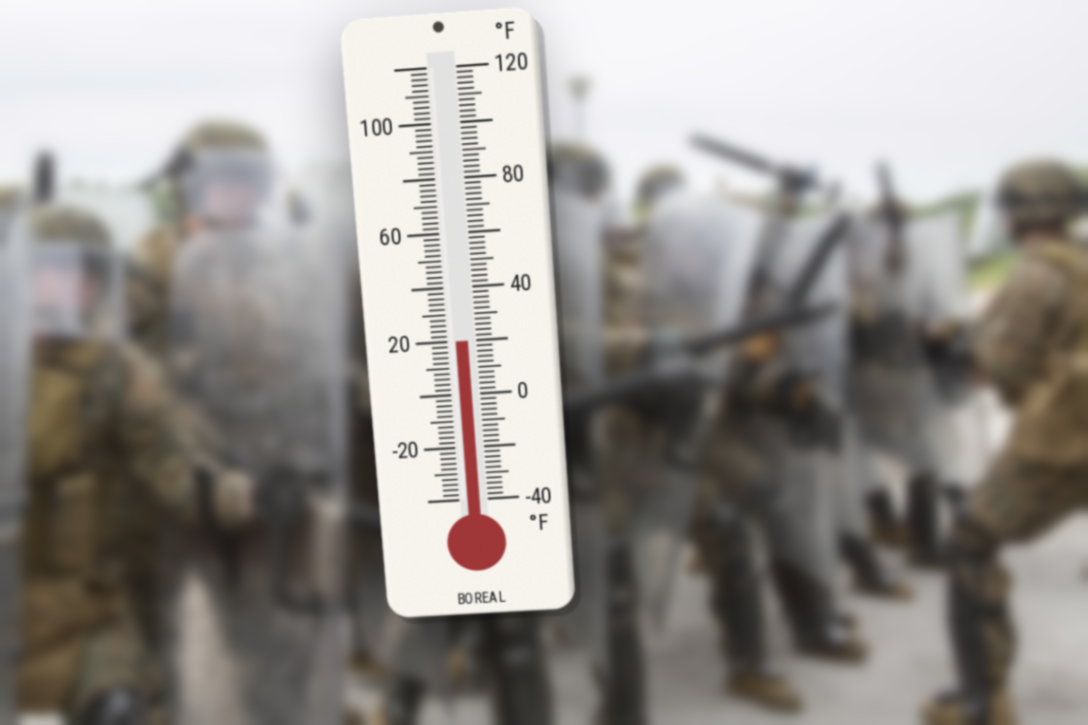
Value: {"value": 20, "unit": "°F"}
